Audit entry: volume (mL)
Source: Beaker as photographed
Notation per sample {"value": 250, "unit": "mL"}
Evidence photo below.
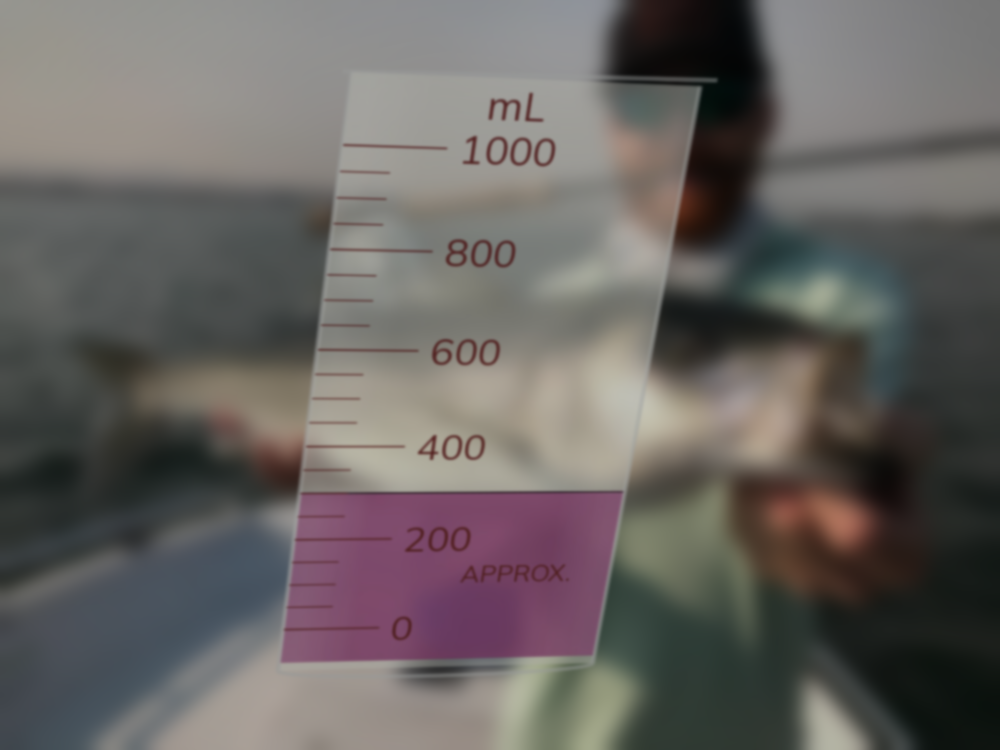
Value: {"value": 300, "unit": "mL"}
